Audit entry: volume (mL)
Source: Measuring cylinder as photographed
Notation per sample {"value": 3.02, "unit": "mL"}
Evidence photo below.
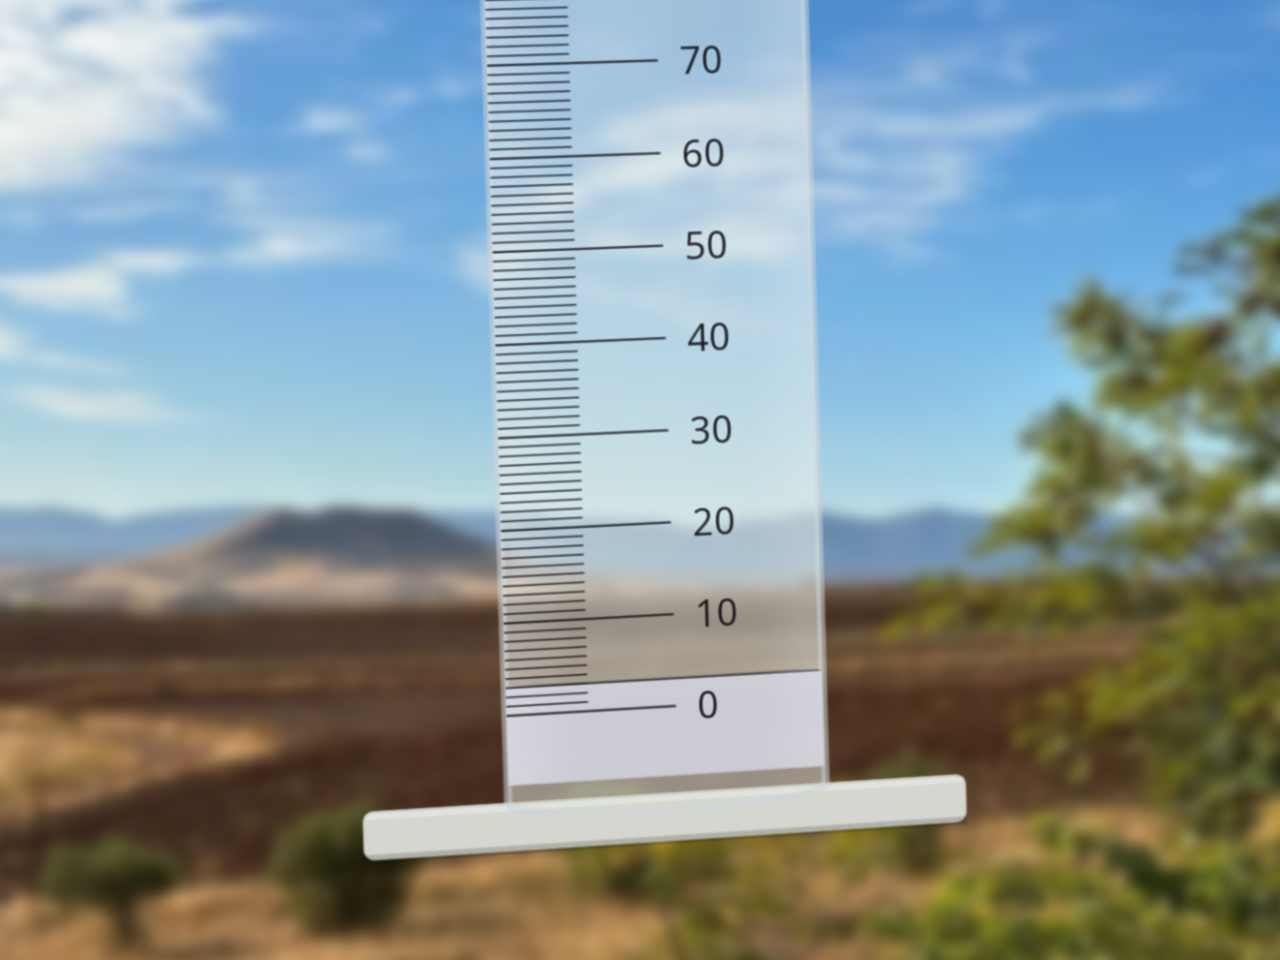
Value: {"value": 3, "unit": "mL"}
